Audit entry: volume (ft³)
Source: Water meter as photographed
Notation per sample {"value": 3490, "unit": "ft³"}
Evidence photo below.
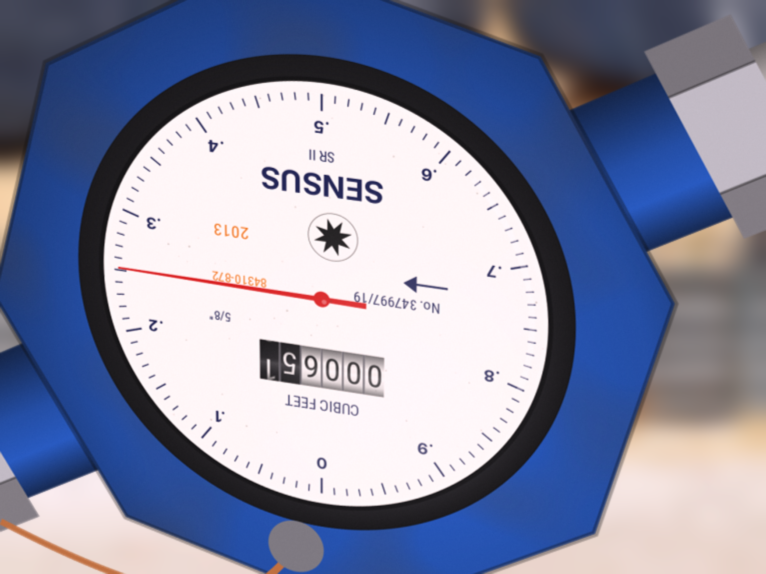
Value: {"value": 651.25, "unit": "ft³"}
